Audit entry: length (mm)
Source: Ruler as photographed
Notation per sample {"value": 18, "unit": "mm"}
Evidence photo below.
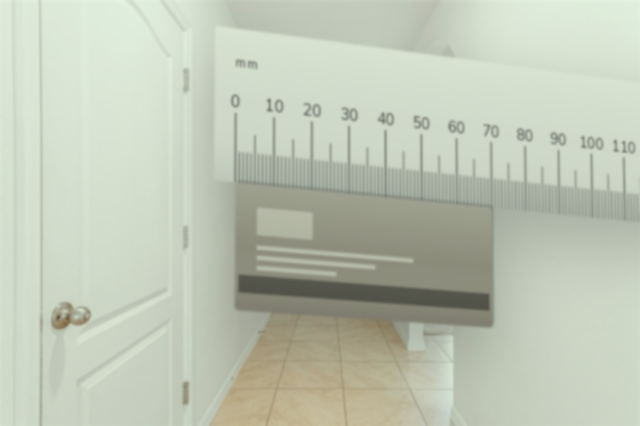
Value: {"value": 70, "unit": "mm"}
